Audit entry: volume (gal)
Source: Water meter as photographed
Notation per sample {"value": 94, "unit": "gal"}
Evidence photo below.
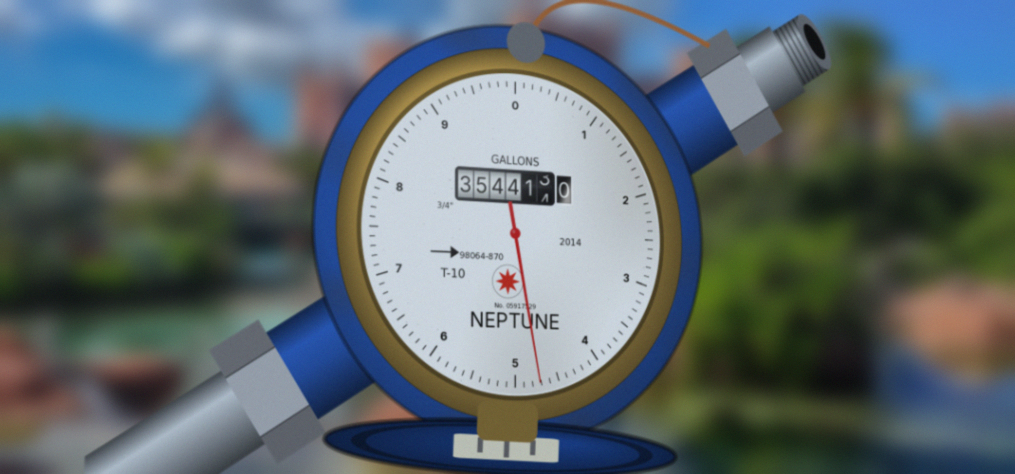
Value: {"value": 3544134.7, "unit": "gal"}
